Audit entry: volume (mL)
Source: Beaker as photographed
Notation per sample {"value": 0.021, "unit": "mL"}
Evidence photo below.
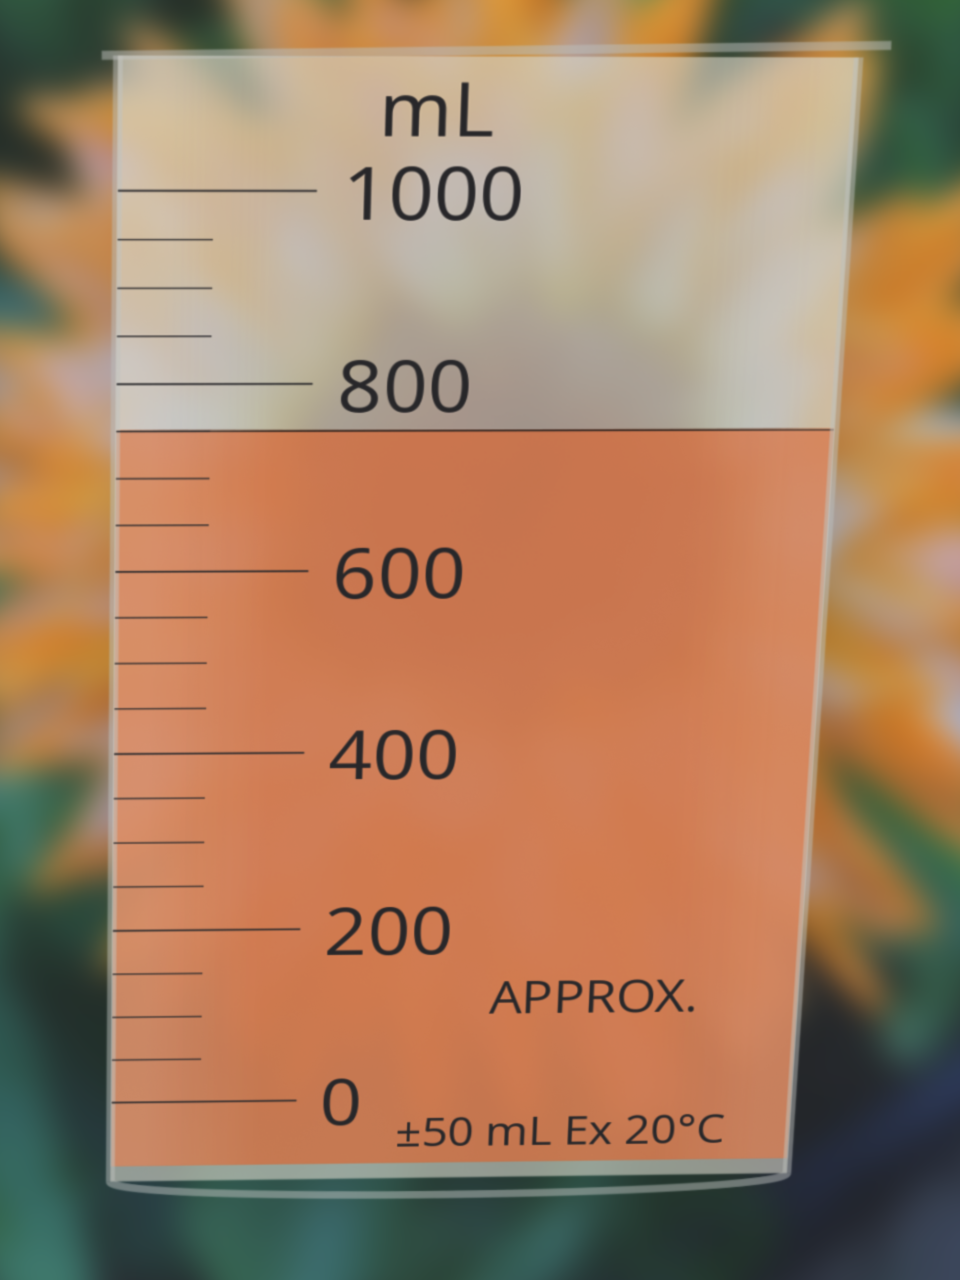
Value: {"value": 750, "unit": "mL"}
